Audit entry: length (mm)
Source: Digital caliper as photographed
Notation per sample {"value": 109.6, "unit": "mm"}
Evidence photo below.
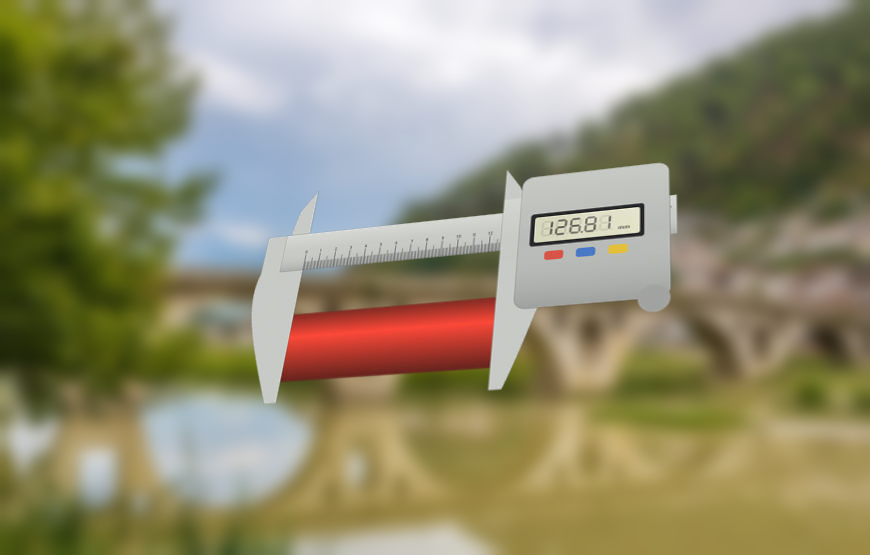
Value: {"value": 126.81, "unit": "mm"}
